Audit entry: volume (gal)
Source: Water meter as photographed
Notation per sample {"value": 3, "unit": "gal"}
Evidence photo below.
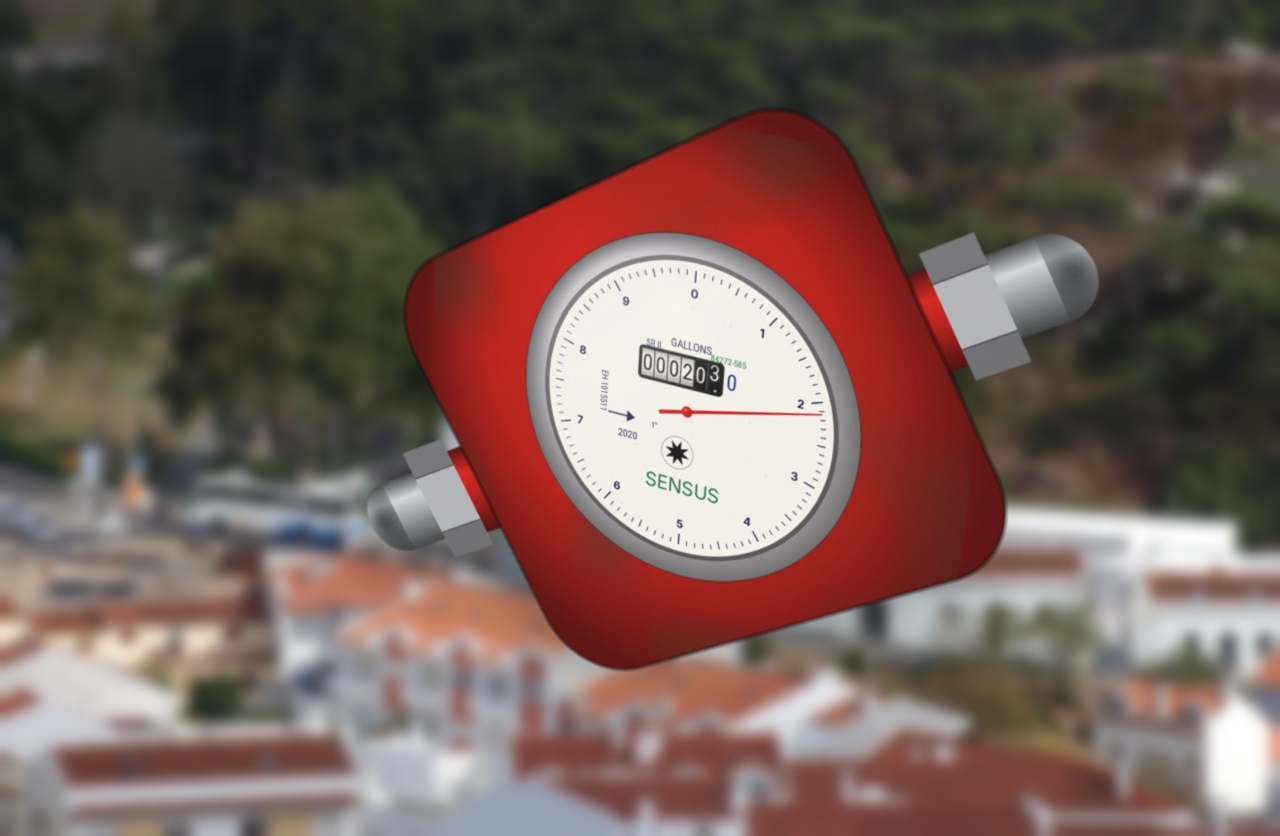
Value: {"value": 2032.1, "unit": "gal"}
